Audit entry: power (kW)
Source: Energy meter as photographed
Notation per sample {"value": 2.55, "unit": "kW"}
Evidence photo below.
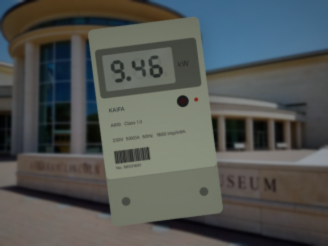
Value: {"value": 9.46, "unit": "kW"}
